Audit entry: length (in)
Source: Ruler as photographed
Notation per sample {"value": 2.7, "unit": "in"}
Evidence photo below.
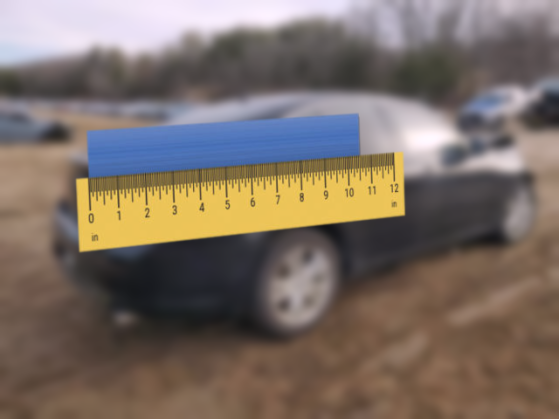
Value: {"value": 10.5, "unit": "in"}
